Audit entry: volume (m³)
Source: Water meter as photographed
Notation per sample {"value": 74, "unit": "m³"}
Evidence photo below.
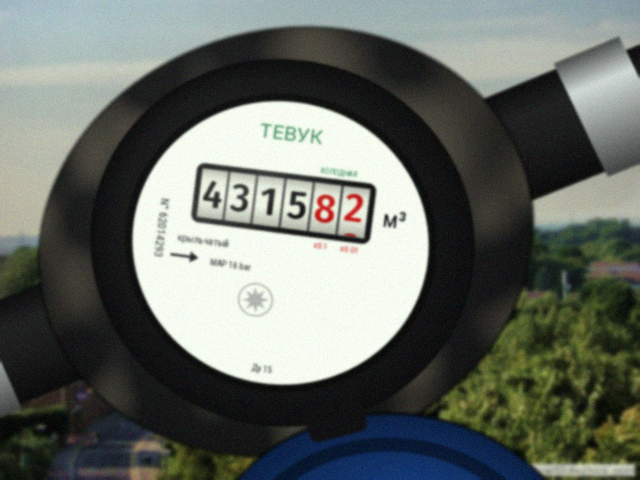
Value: {"value": 4315.82, "unit": "m³"}
